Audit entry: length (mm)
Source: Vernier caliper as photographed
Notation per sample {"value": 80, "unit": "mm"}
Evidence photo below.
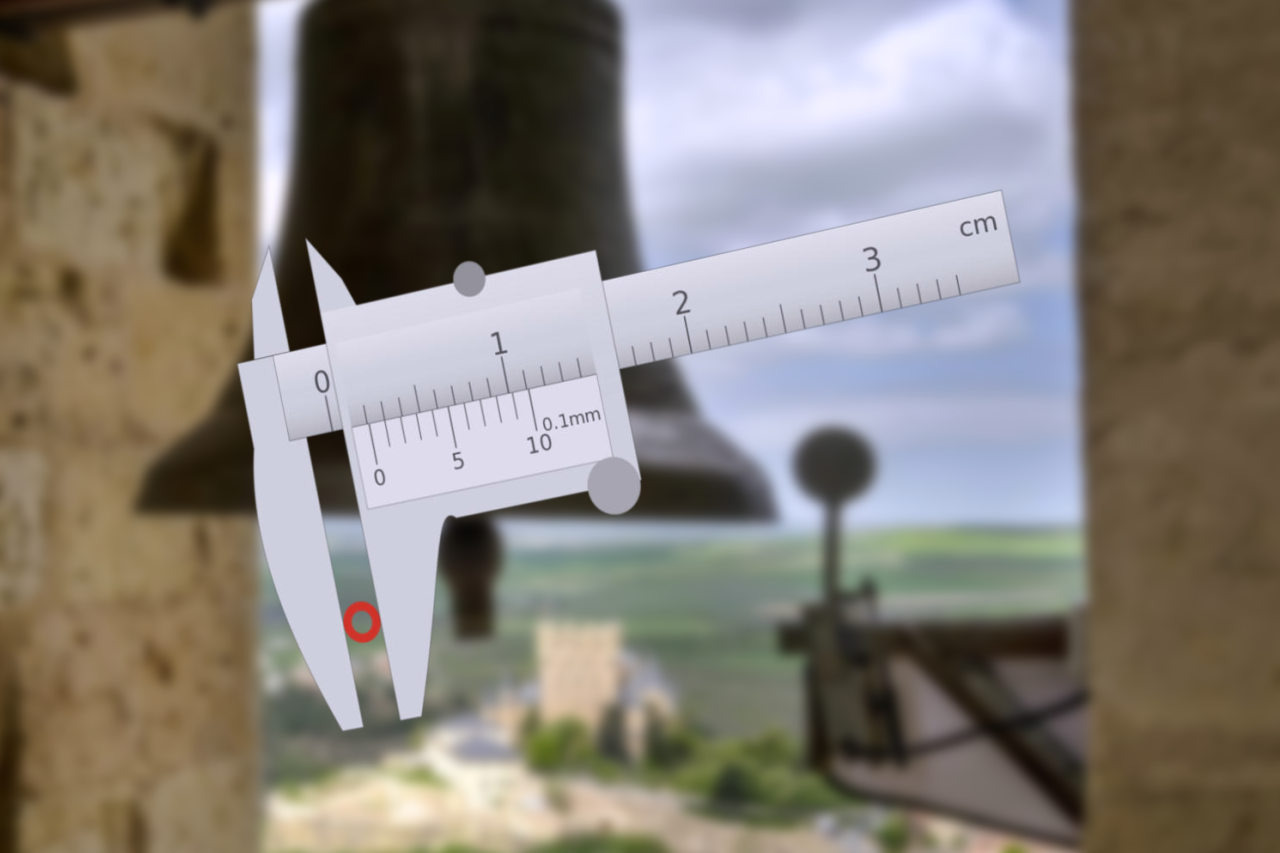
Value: {"value": 2.1, "unit": "mm"}
